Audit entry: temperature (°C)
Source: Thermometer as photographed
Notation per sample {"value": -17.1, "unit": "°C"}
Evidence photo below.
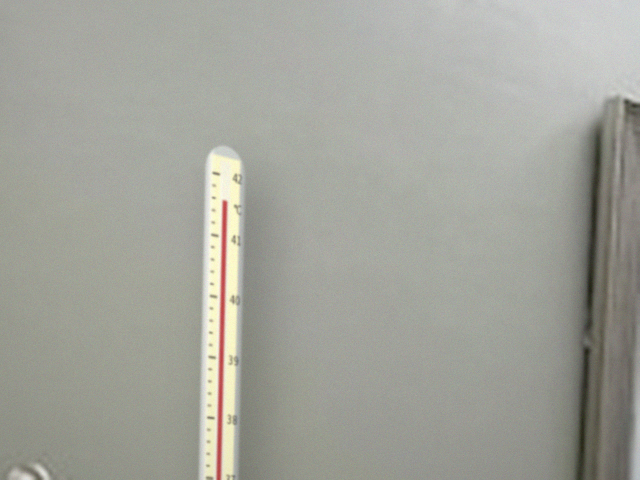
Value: {"value": 41.6, "unit": "°C"}
